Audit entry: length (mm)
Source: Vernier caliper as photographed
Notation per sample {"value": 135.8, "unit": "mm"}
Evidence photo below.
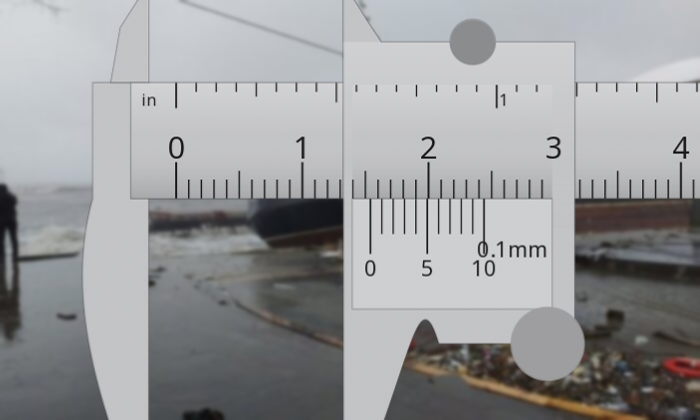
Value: {"value": 15.4, "unit": "mm"}
